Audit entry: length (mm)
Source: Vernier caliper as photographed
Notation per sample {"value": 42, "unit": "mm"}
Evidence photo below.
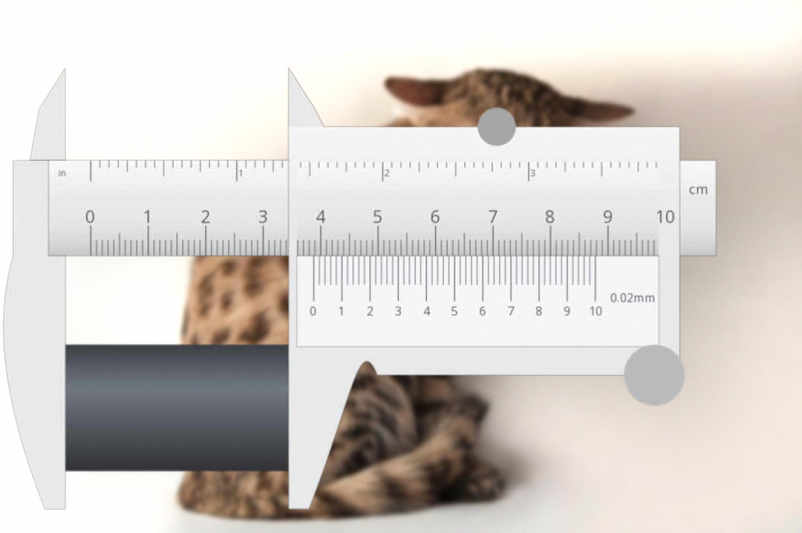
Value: {"value": 38.8, "unit": "mm"}
